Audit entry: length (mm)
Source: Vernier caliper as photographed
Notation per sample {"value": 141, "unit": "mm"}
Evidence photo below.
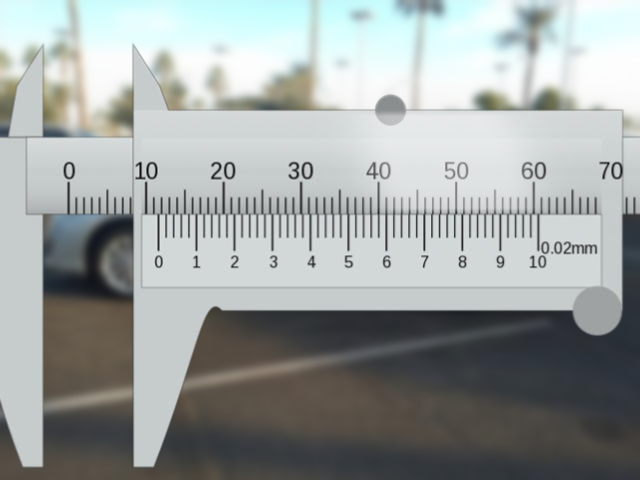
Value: {"value": 11.6, "unit": "mm"}
